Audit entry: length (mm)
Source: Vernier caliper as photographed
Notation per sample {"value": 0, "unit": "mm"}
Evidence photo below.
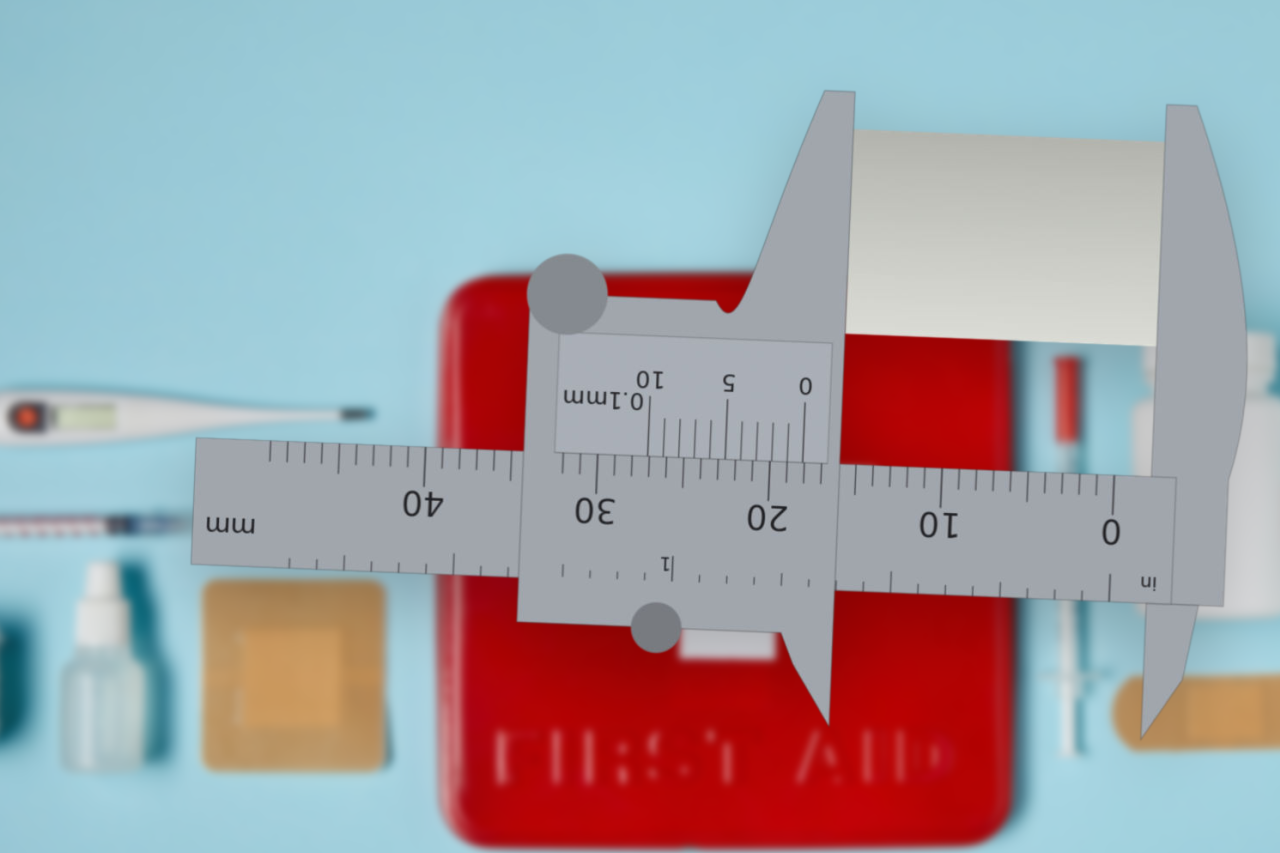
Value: {"value": 18.1, "unit": "mm"}
